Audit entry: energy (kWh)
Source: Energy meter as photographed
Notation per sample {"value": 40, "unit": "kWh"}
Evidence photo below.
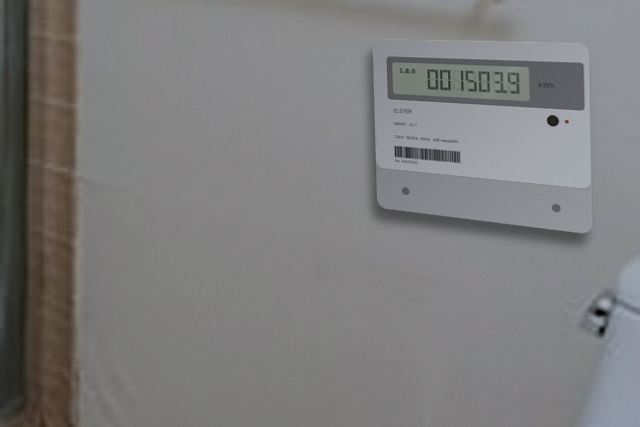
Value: {"value": 1503.9, "unit": "kWh"}
